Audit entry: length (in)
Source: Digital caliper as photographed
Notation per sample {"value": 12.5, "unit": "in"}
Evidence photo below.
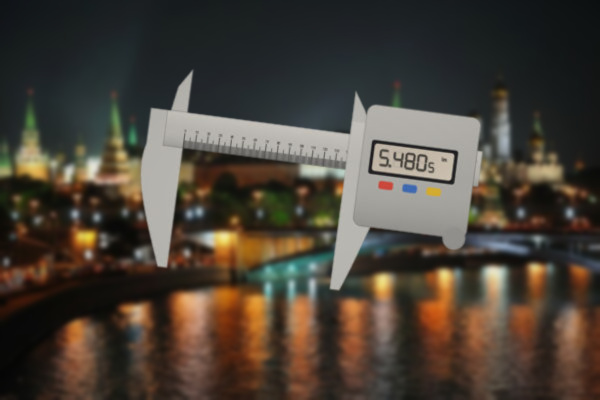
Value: {"value": 5.4805, "unit": "in"}
